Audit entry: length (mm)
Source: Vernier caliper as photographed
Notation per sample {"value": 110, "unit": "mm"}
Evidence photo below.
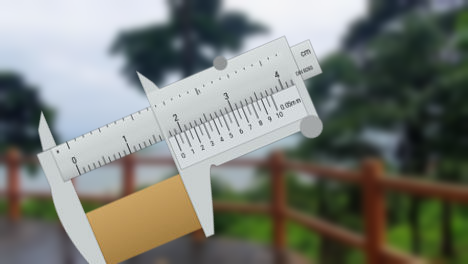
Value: {"value": 18.6, "unit": "mm"}
